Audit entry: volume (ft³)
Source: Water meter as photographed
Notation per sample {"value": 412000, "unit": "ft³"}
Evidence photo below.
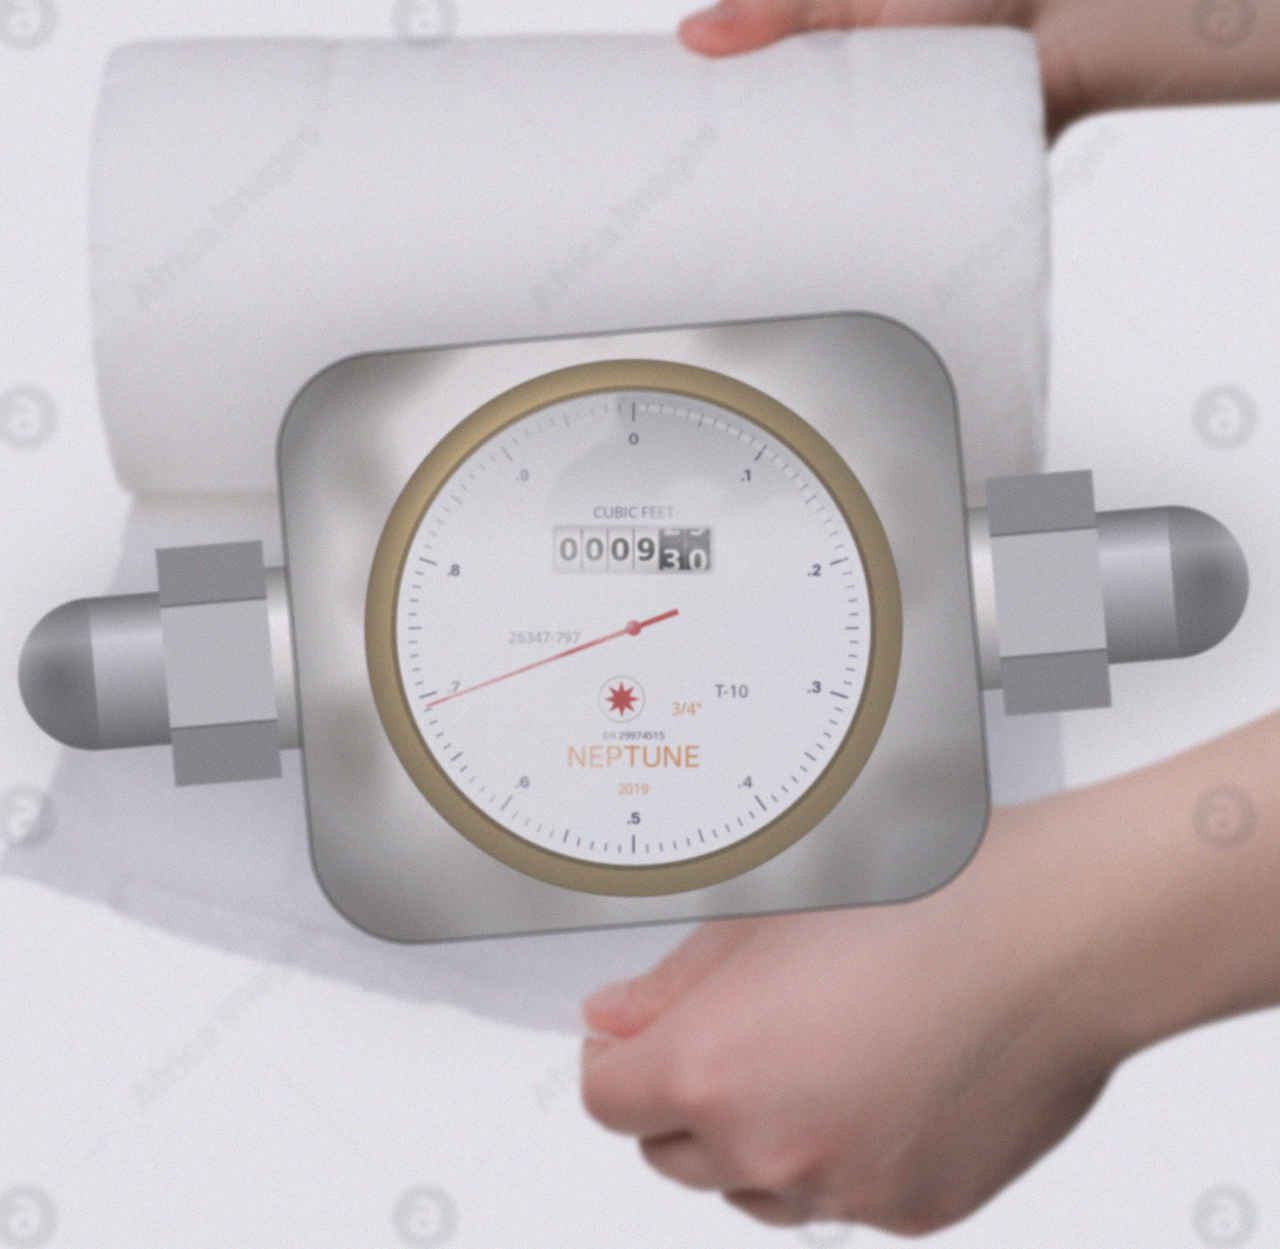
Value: {"value": 929.69, "unit": "ft³"}
